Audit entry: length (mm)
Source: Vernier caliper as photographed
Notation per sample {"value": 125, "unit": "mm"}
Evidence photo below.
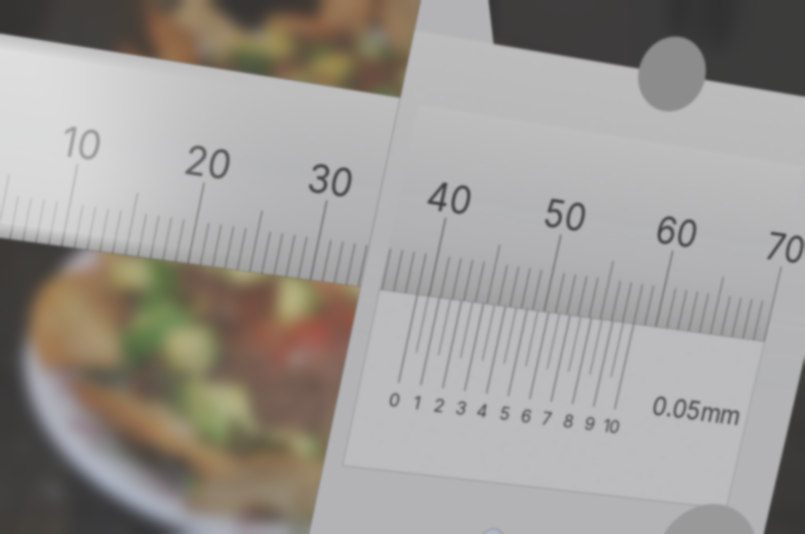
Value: {"value": 39.0, "unit": "mm"}
